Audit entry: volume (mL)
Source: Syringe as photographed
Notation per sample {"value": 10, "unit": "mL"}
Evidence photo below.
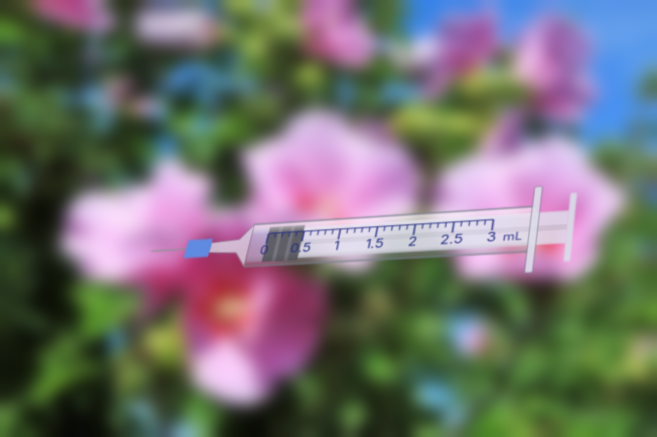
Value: {"value": 0, "unit": "mL"}
